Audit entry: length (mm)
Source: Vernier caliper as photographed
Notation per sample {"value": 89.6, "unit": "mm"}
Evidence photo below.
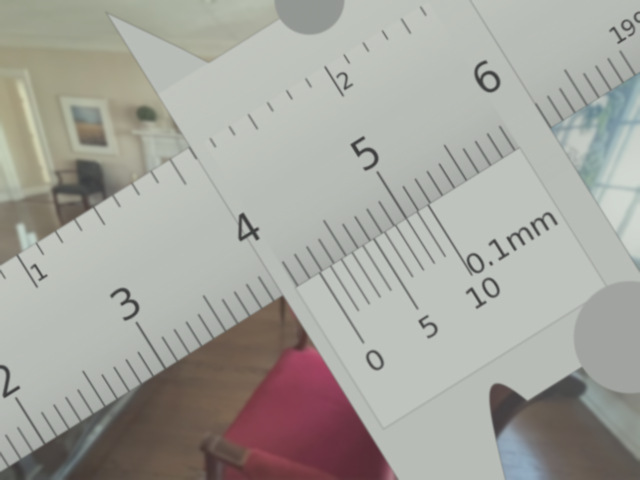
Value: {"value": 42.8, "unit": "mm"}
